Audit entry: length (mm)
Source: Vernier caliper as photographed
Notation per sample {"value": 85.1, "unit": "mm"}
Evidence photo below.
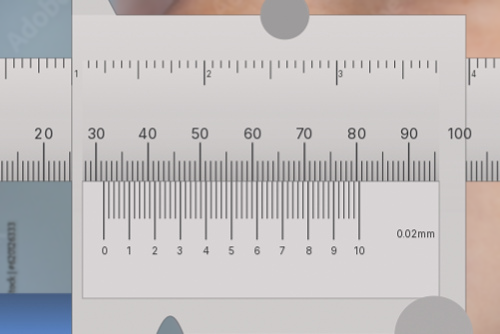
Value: {"value": 31.5, "unit": "mm"}
